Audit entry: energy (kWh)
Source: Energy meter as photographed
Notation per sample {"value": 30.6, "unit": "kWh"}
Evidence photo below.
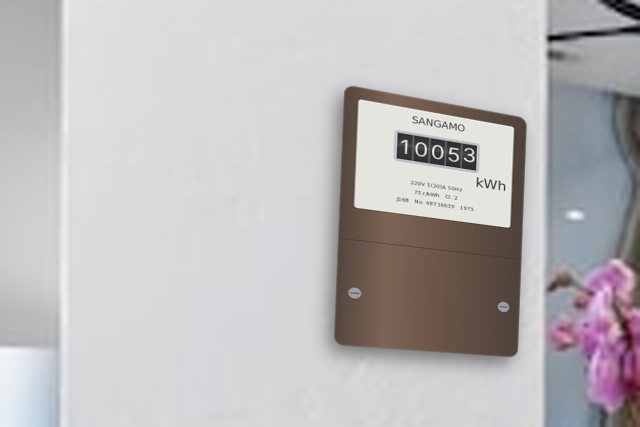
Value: {"value": 10053, "unit": "kWh"}
